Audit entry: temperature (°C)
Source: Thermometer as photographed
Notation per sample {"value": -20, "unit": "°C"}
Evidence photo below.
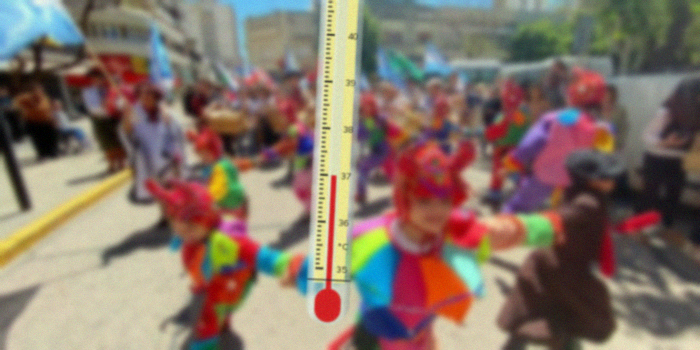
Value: {"value": 37, "unit": "°C"}
